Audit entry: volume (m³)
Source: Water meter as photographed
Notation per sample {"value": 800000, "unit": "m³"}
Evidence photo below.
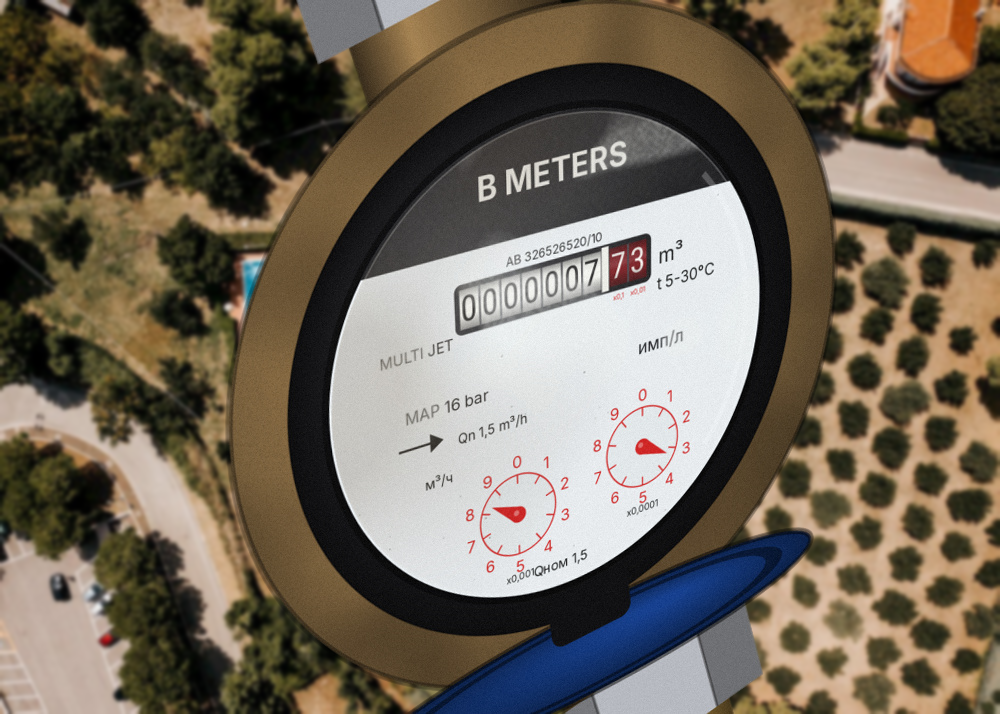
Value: {"value": 7.7383, "unit": "m³"}
